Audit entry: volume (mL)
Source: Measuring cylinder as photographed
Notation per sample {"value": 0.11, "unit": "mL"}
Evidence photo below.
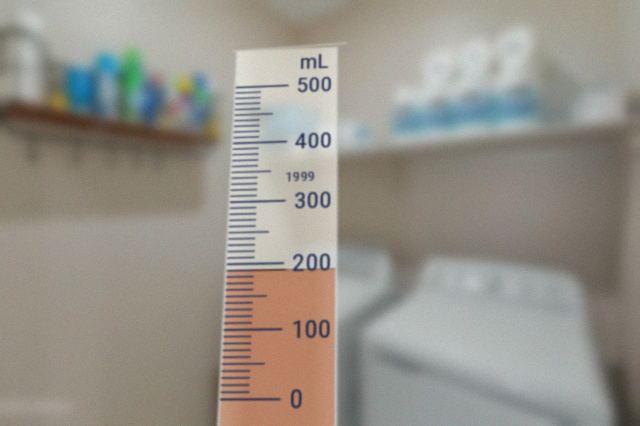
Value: {"value": 190, "unit": "mL"}
